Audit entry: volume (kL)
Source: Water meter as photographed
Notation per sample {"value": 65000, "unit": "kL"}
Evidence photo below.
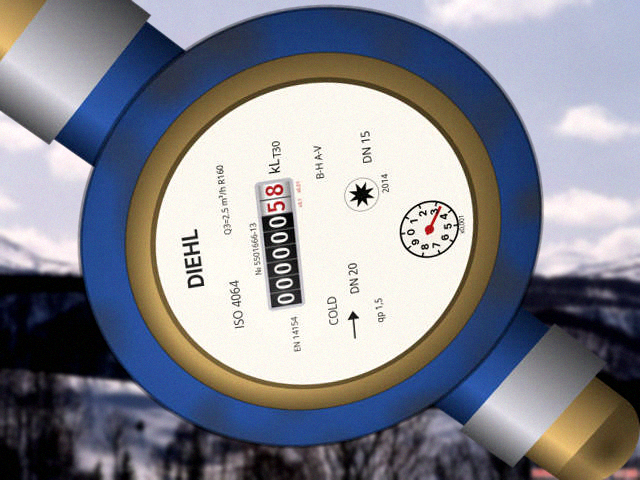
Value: {"value": 0.583, "unit": "kL"}
